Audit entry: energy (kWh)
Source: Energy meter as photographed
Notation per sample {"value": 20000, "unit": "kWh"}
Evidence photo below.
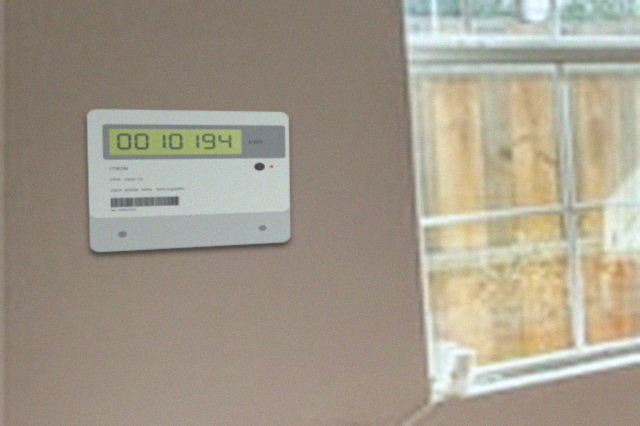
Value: {"value": 10194, "unit": "kWh"}
